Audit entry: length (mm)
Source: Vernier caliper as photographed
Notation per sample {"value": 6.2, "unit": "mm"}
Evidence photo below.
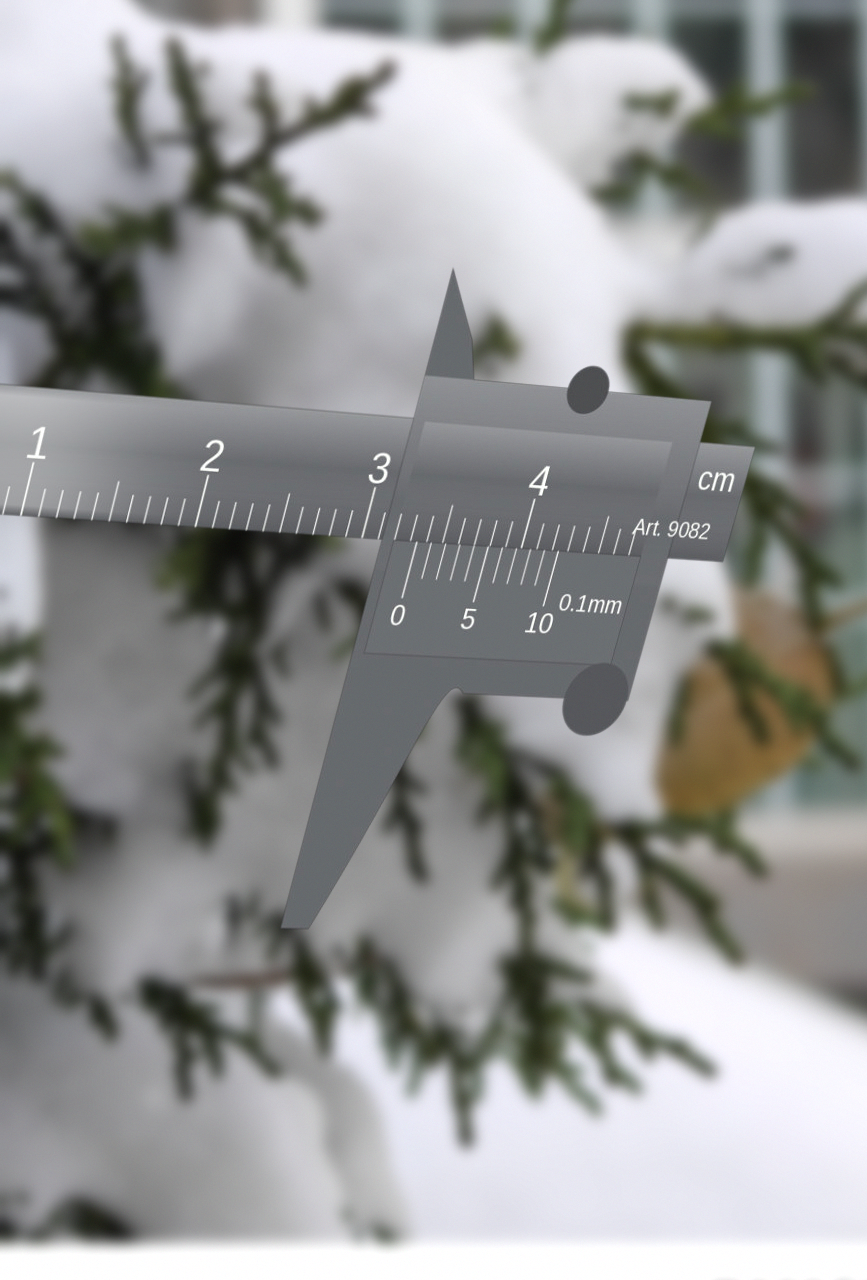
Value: {"value": 33.4, "unit": "mm"}
